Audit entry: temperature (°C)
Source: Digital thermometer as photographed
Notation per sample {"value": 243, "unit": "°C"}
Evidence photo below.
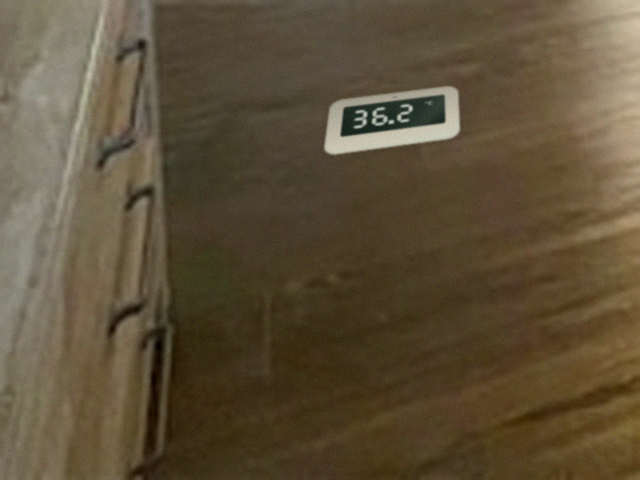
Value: {"value": 36.2, "unit": "°C"}
